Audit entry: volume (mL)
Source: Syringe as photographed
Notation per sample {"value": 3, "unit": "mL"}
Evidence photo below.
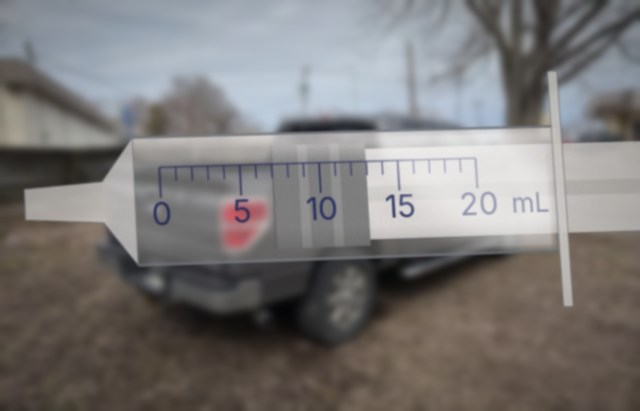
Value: {"value": 7, "unit": "mL"}
